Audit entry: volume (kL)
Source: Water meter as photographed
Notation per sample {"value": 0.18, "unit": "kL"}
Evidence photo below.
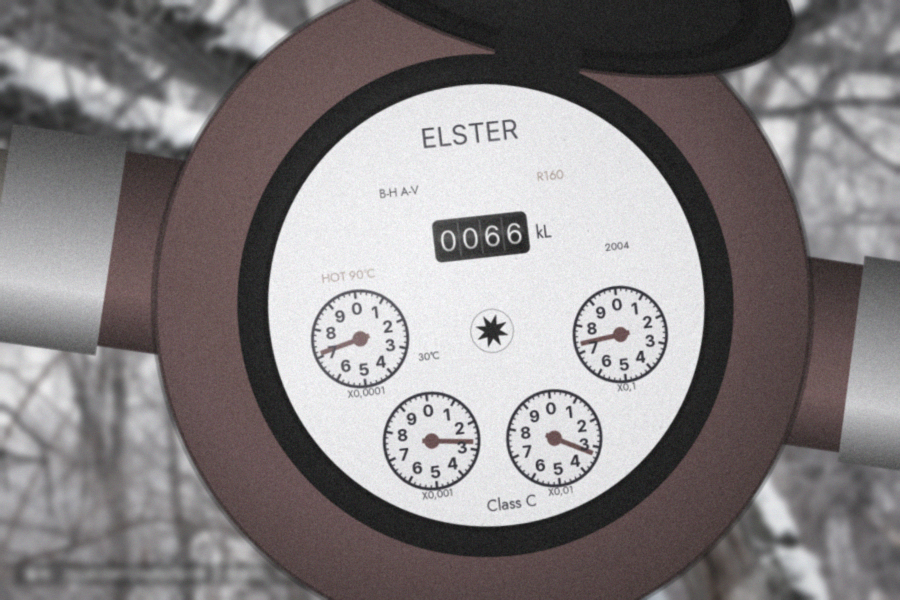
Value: {"value": 66.7327, "unit": "kL"}
